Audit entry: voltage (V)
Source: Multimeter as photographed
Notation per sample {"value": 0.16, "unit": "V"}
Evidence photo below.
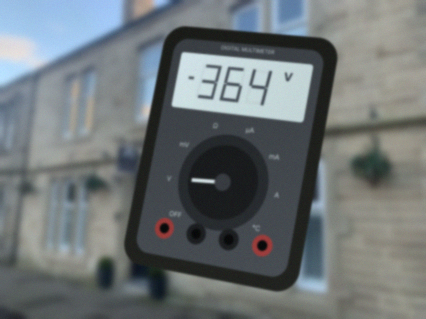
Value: {"value": -364, "unit": "V"}
